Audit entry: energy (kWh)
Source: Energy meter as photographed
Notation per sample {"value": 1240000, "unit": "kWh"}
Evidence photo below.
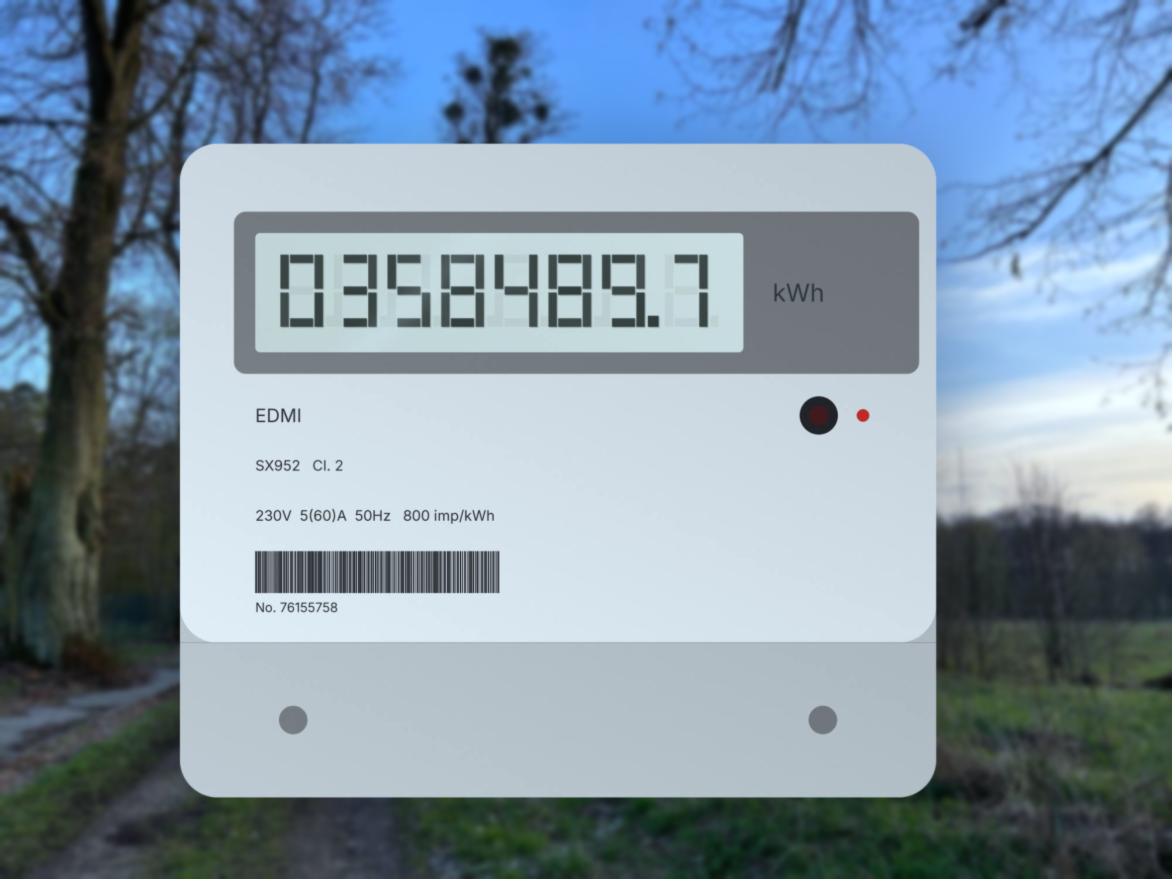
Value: {"value": 358489.7, "unit": "kWh"}
